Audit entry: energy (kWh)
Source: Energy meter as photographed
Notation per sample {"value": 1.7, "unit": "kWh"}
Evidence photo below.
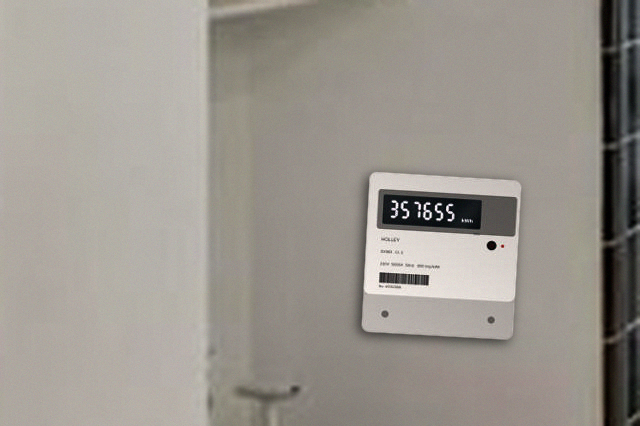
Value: {"value": 357655, "unit": "kWh"}
